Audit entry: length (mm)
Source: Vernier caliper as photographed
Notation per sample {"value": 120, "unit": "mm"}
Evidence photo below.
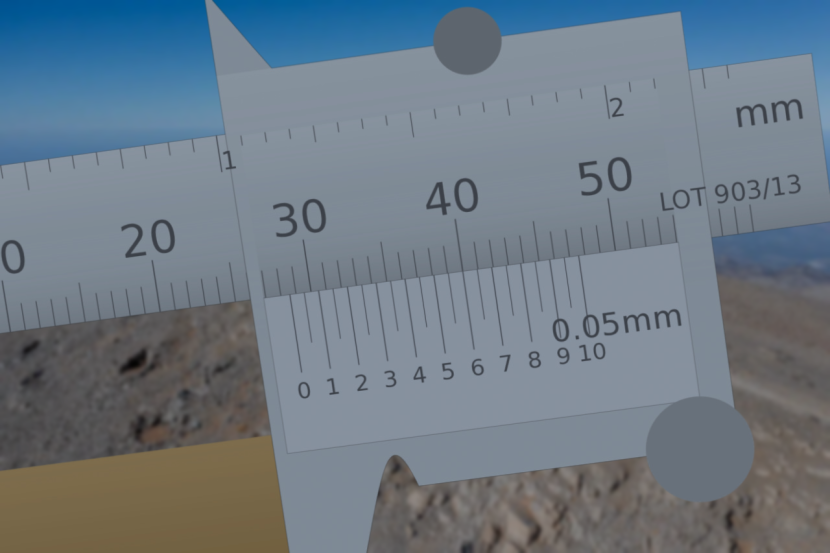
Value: {"value": 28.6, "unit": "mm"}
